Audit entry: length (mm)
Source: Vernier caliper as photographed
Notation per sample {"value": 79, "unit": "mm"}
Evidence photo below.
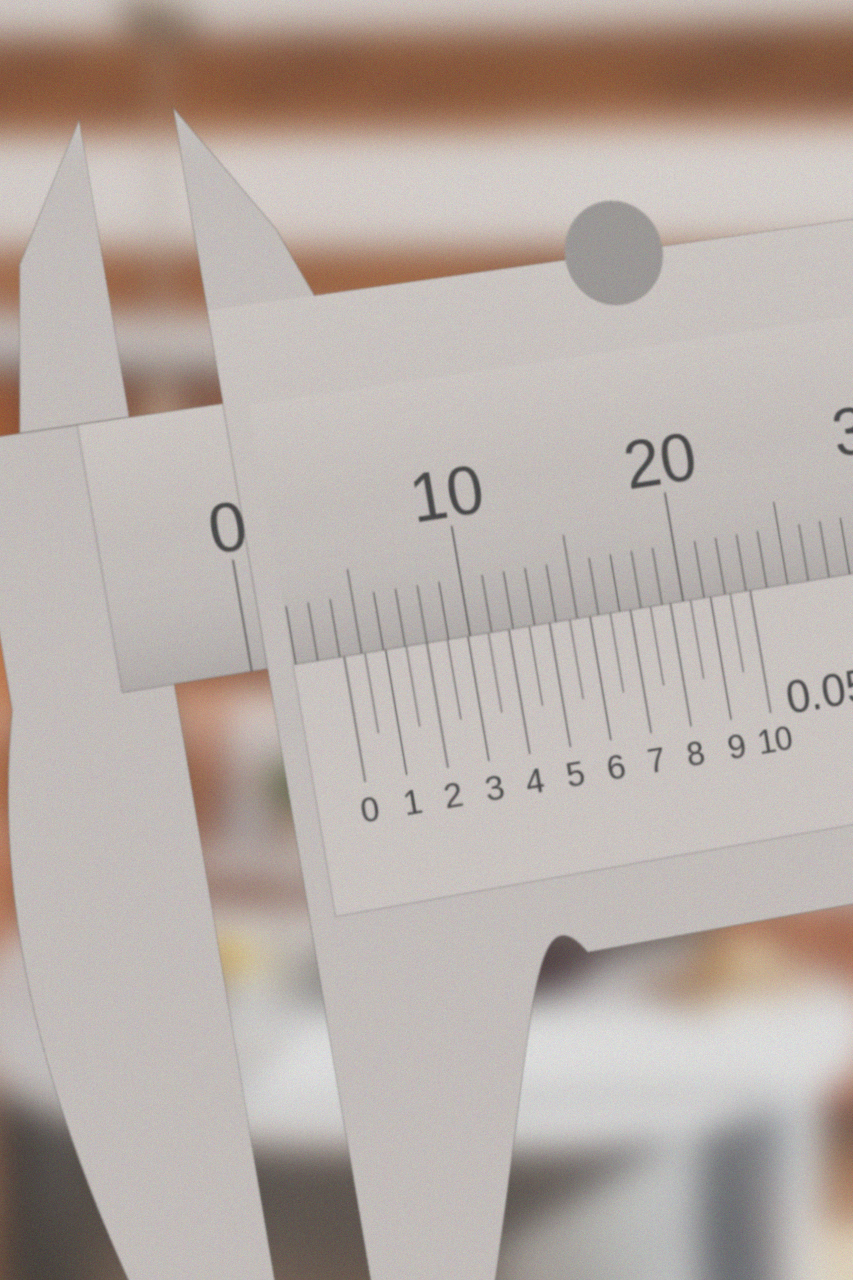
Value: {"value": 4.2, "unit": "mm"}
